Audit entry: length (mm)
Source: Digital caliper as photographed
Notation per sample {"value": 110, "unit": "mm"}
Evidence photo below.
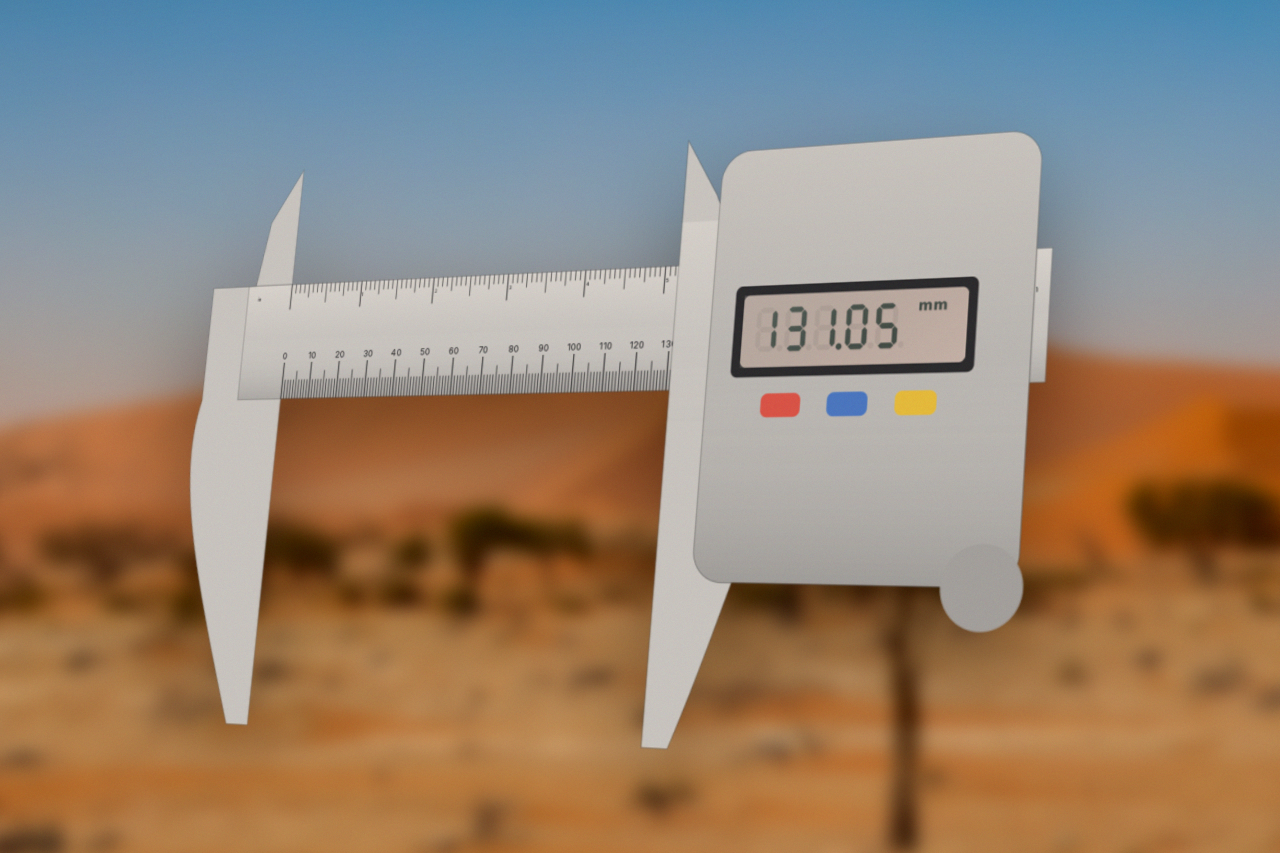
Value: {"value": 131.05, "unit": "mm"}
